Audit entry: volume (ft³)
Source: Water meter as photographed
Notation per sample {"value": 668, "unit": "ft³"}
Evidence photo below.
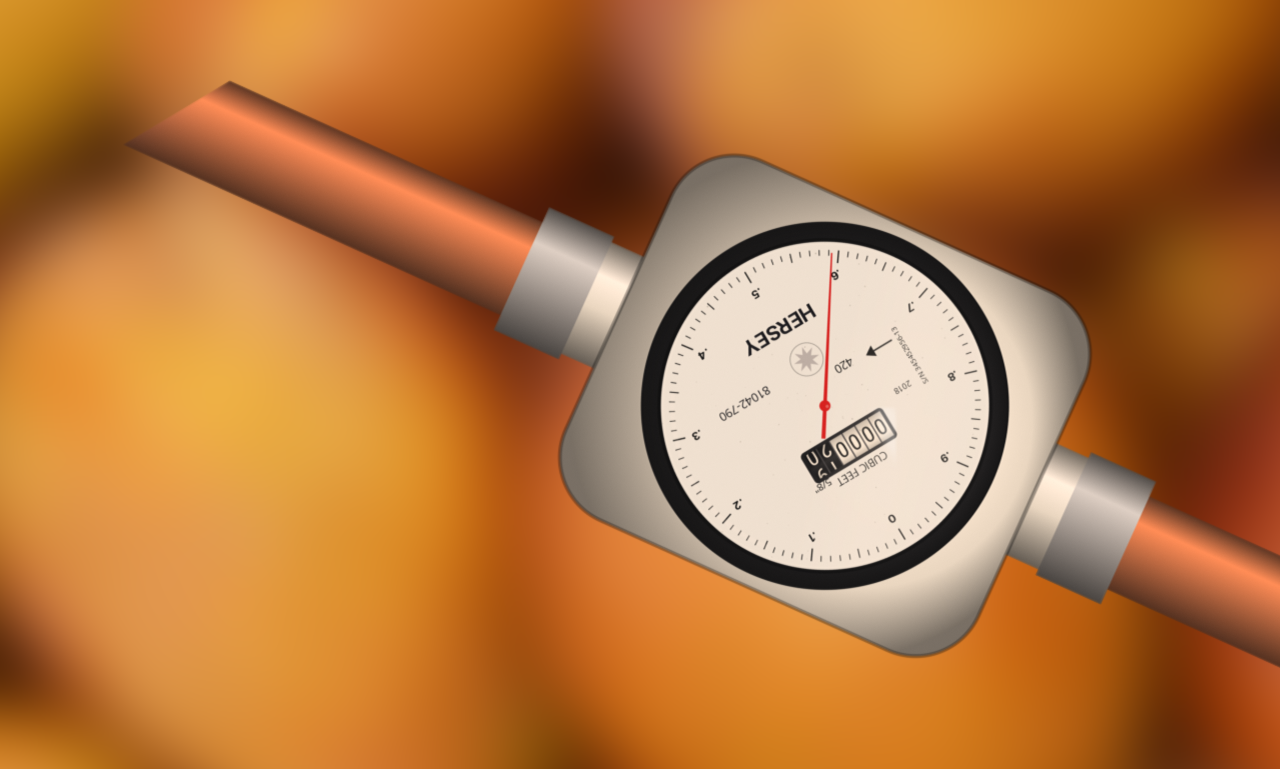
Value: {"value": 19.59, "unit": "ft³"}
